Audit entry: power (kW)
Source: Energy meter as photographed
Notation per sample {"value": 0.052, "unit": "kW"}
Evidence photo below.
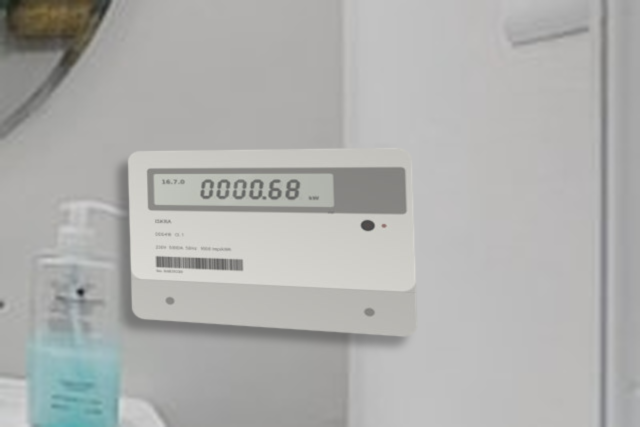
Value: {"value": 0.68, "unit": "kW"}
